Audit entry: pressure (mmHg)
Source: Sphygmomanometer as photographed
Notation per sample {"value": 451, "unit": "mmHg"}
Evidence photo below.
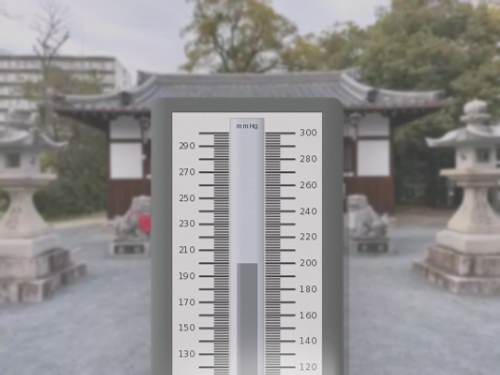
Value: {"value": 200, "unit": "mmHg"}
